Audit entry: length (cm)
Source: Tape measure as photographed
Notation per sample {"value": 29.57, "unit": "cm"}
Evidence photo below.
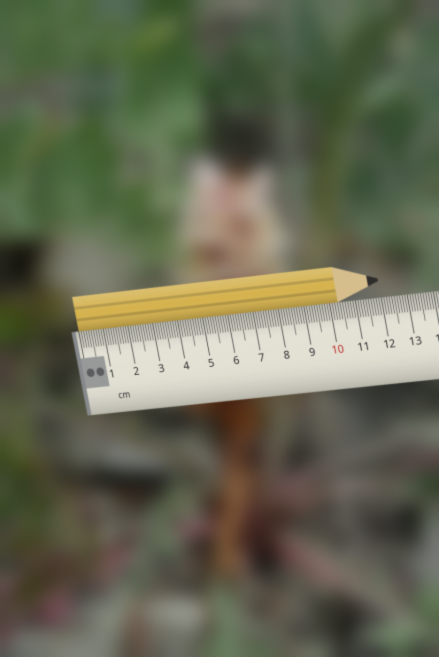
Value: {"value": 12, "unit": "cm"}
